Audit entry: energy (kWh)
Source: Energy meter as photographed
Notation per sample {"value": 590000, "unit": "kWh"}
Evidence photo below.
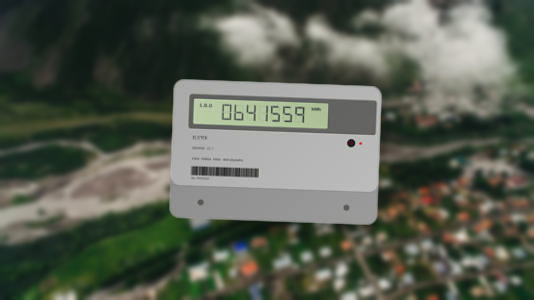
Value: {"value": 641559, "unit": "kWh"}
